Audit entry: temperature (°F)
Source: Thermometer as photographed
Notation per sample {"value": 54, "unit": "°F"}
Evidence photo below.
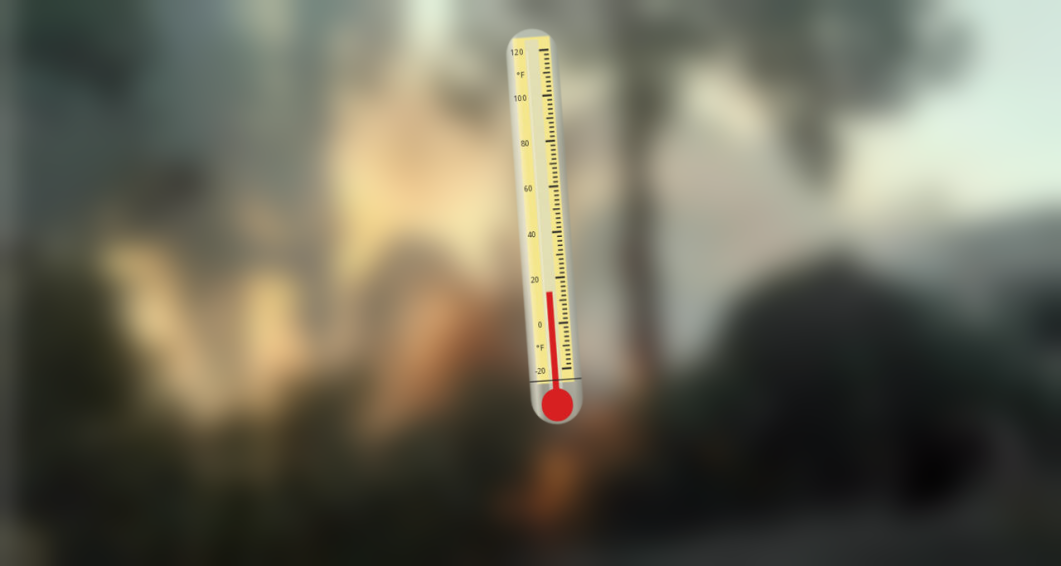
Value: {"value": 14, "unit": "°F"}
